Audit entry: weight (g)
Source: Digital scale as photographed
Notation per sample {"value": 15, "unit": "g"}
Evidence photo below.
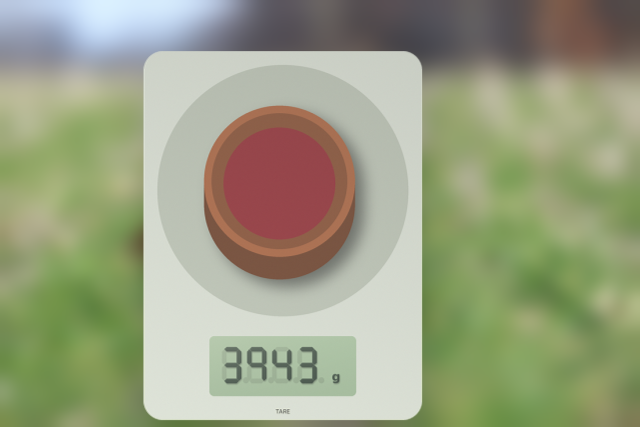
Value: {"value": 3943, "unit": "g"}
